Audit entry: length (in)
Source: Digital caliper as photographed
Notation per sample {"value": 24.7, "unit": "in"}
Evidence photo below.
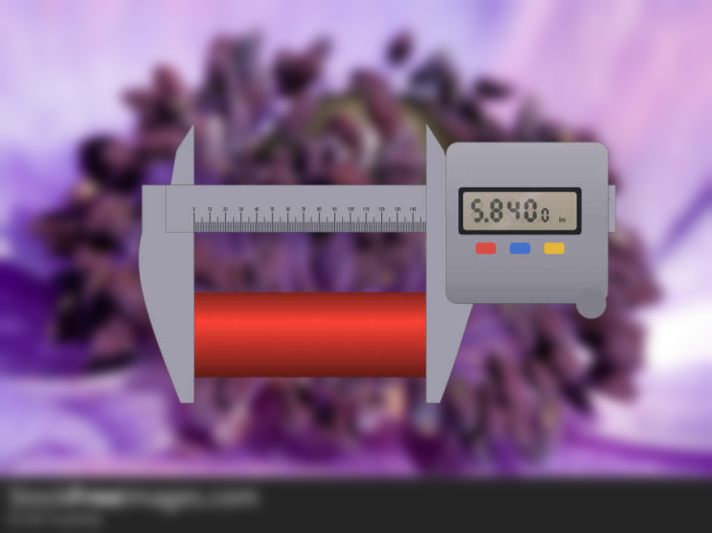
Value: {"value": 5.8400, "unit": "in"}
